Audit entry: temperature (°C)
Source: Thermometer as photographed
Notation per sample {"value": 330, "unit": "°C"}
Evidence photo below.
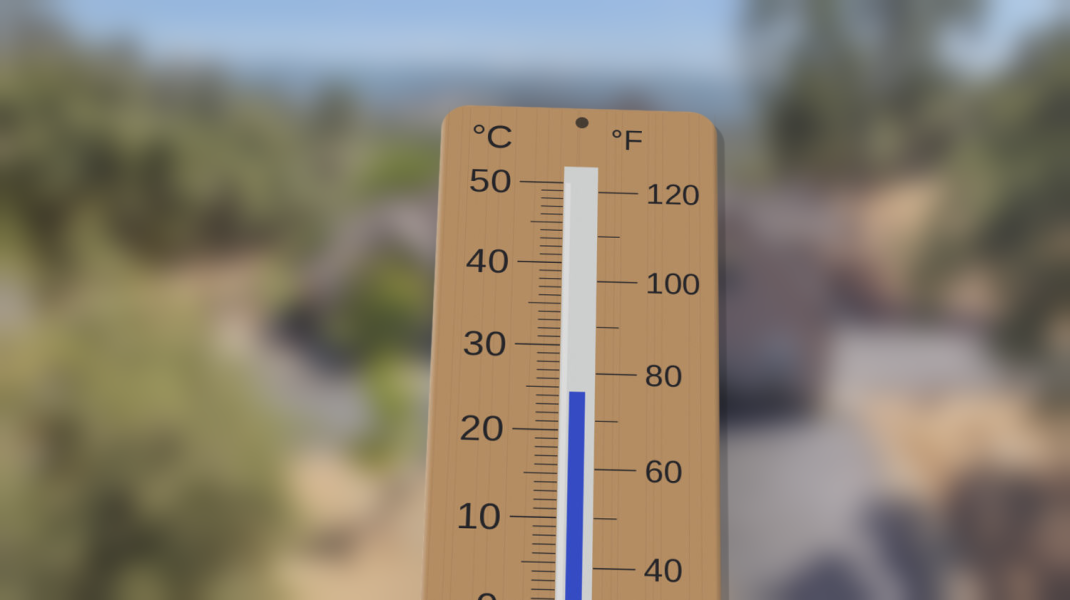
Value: {"value": 24.5, "unit": "°C"}
